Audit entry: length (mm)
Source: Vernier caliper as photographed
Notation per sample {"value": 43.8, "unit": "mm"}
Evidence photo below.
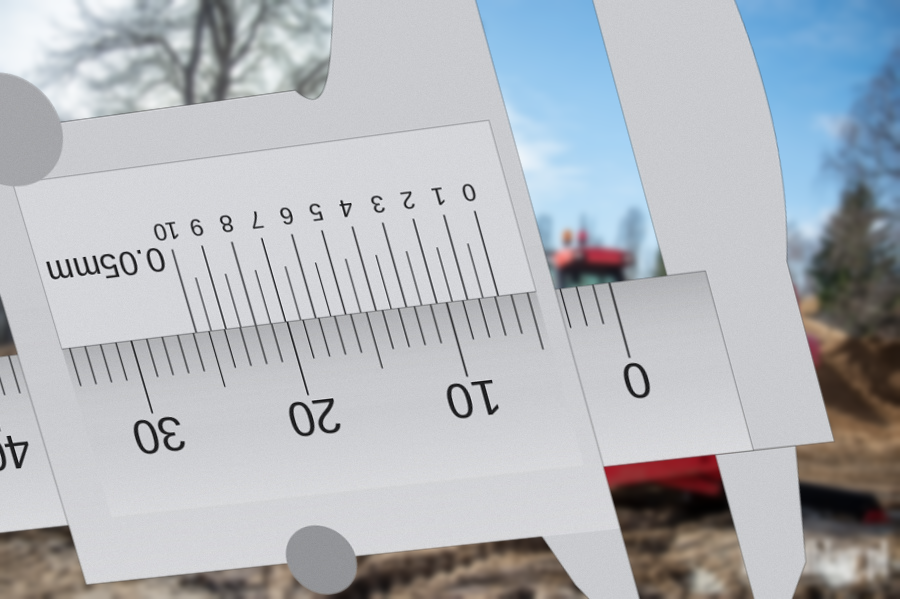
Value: {"value": 6.8, "unit": "mm"}
